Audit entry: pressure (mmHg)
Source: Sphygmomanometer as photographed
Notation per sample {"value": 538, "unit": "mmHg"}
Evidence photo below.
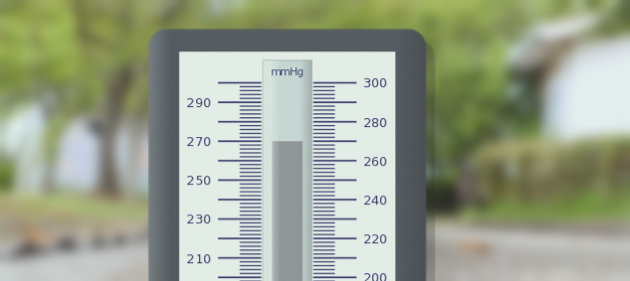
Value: {"value": 270, "unit": "mmHg"}
